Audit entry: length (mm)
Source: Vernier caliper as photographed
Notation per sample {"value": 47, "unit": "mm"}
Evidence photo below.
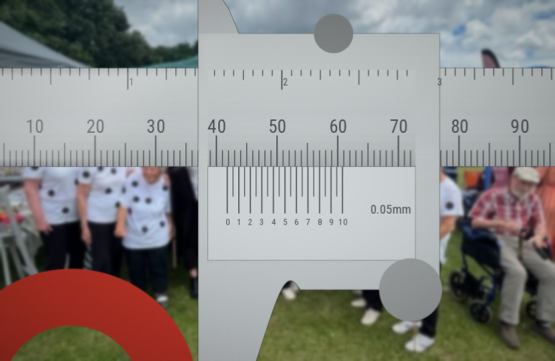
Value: {"value": 41.8, "unit": "mm"}
